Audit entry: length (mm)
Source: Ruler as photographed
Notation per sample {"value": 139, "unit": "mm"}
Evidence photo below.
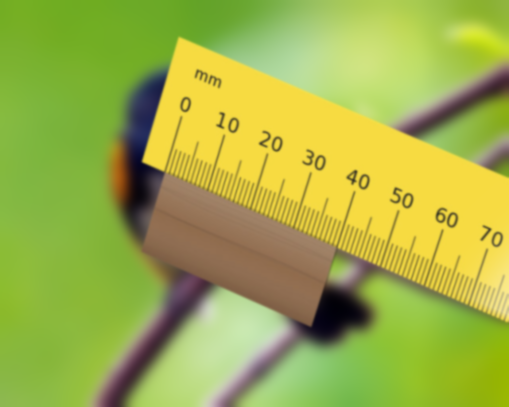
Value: {"value": 40, "unit": "mm"}
